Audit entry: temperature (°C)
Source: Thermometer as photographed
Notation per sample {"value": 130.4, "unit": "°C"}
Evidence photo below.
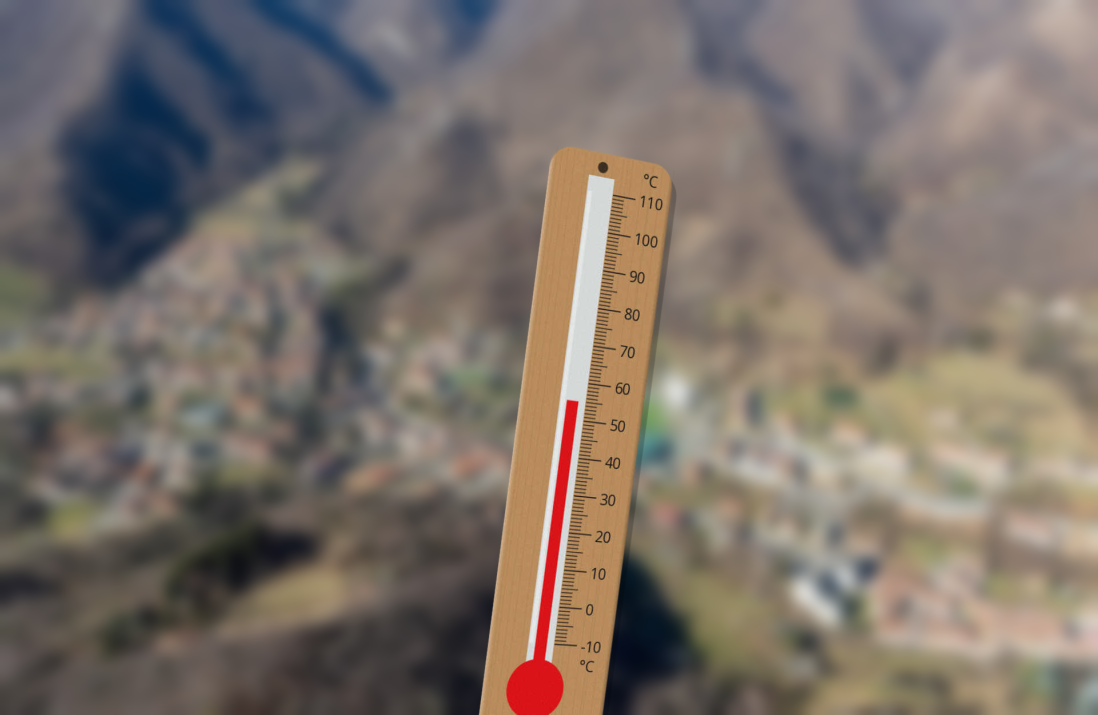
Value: {"value": 55, "unit": "°C"}
